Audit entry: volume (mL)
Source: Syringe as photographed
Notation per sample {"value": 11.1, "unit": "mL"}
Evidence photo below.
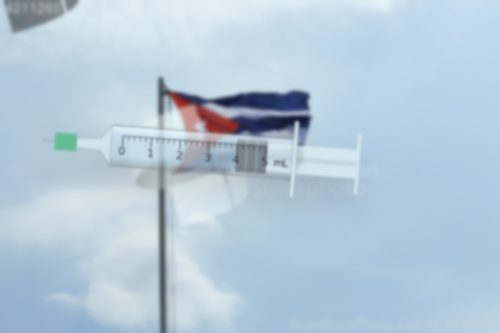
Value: {"value": 4, "unit": "mL"}
